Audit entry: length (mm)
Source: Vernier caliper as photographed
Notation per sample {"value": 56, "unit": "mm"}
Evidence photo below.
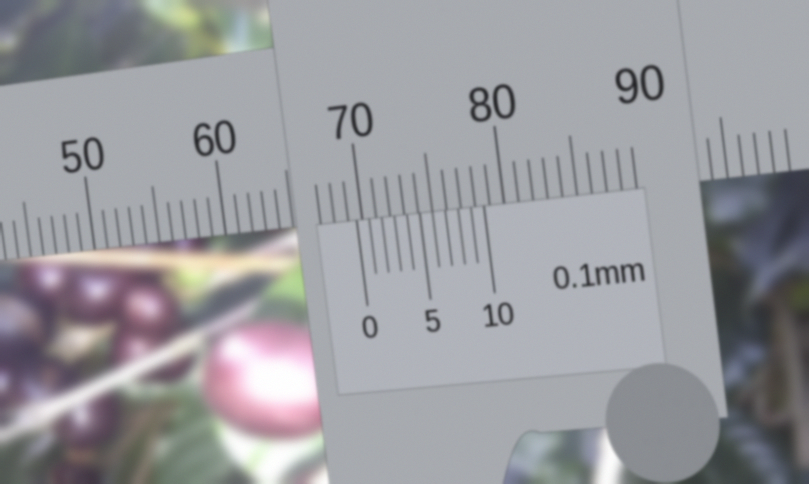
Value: {"value": 69.6, "unit": "mm"}
